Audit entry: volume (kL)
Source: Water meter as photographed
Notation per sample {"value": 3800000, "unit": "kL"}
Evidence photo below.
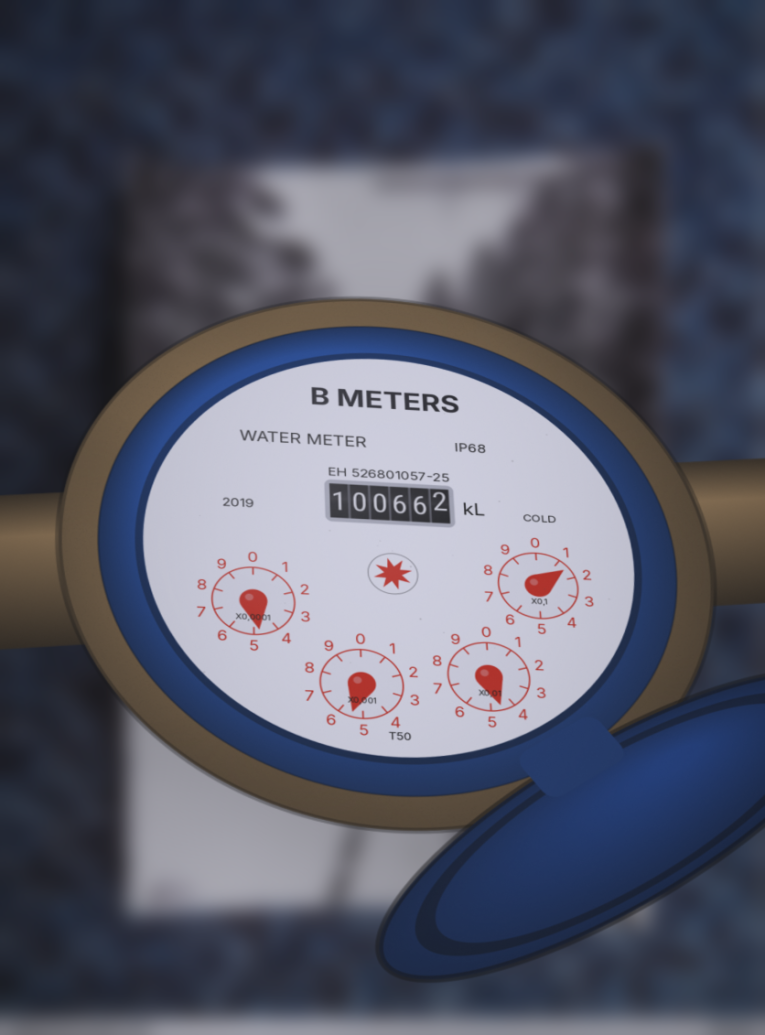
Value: {"value": 100662.1454, "unit": "kL"}
